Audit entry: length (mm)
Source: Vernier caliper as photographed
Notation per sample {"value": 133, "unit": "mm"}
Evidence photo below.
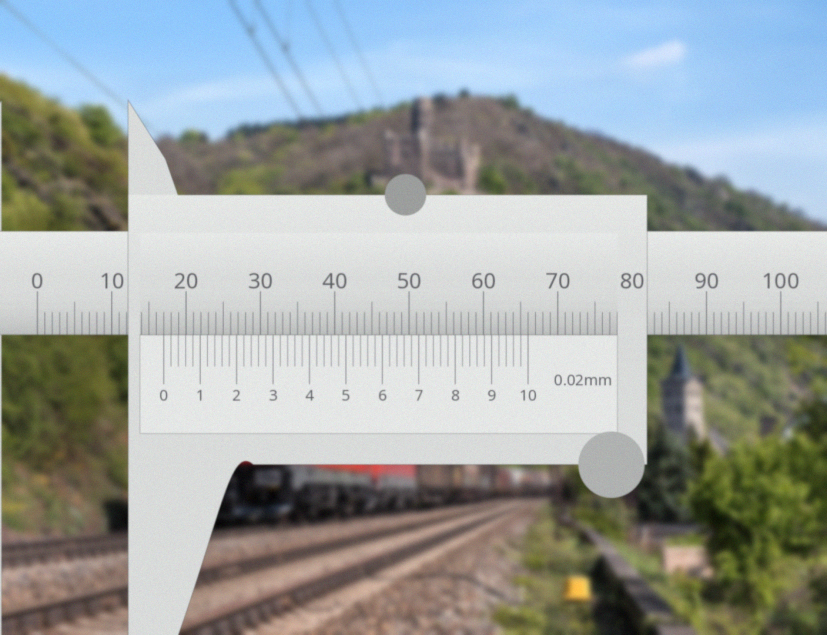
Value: {"value": 17.0, "unit": "mm"}
